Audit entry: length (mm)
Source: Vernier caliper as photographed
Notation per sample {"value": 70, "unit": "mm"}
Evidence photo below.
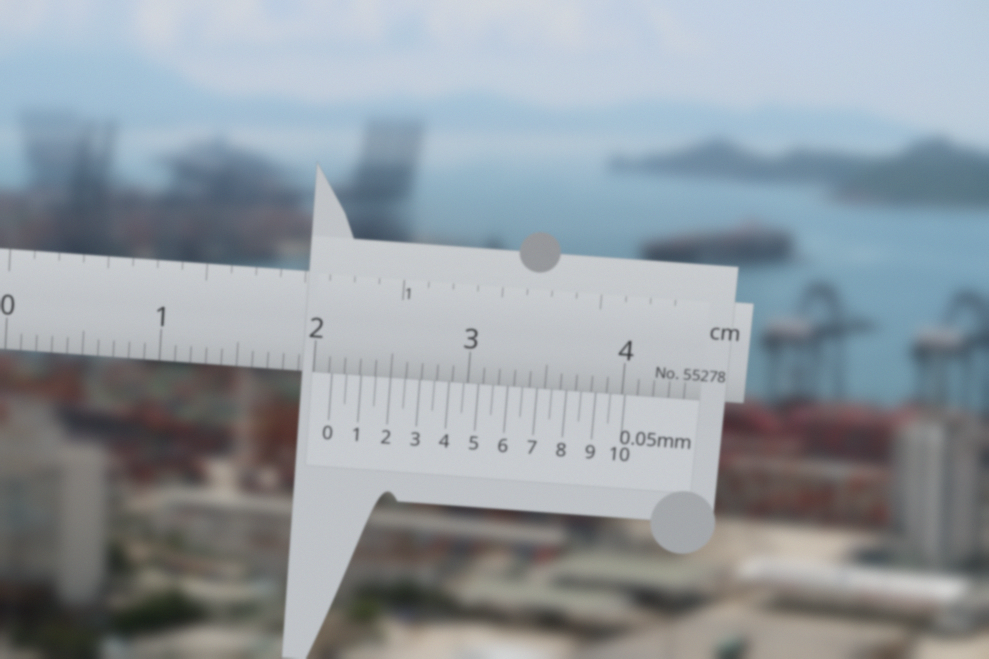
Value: {"value": 21.2, "unit": "mm"}
